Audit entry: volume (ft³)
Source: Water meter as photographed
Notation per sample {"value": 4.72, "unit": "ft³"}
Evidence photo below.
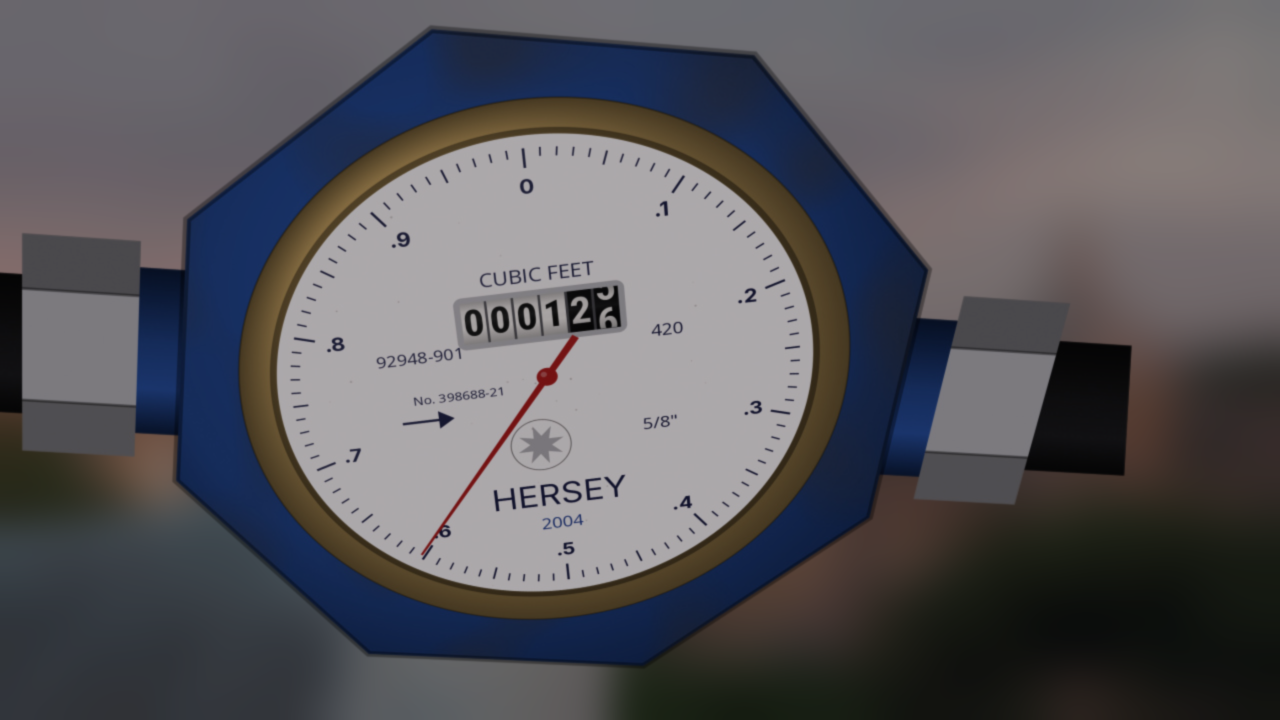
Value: {"value": 125.60, "unit": "ft³"}
